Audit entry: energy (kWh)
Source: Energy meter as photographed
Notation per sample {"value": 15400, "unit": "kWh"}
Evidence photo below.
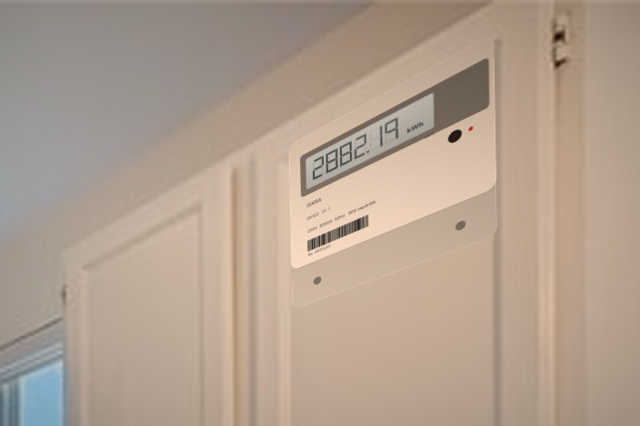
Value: {"value": 2882.19, "unit": "kWh"}
